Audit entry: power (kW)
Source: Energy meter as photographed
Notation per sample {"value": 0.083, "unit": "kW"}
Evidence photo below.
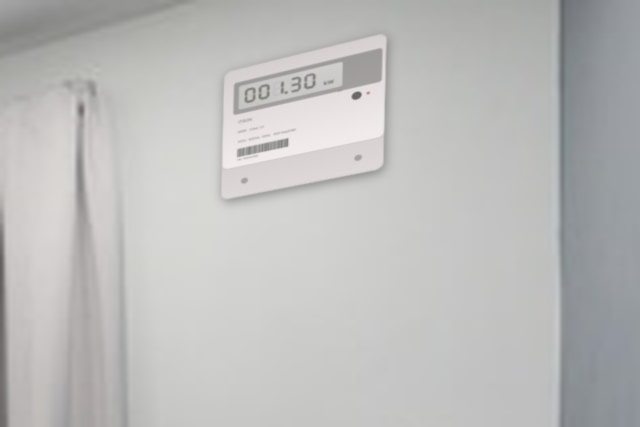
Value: {"value": 1.30, "unit": "kW"}
